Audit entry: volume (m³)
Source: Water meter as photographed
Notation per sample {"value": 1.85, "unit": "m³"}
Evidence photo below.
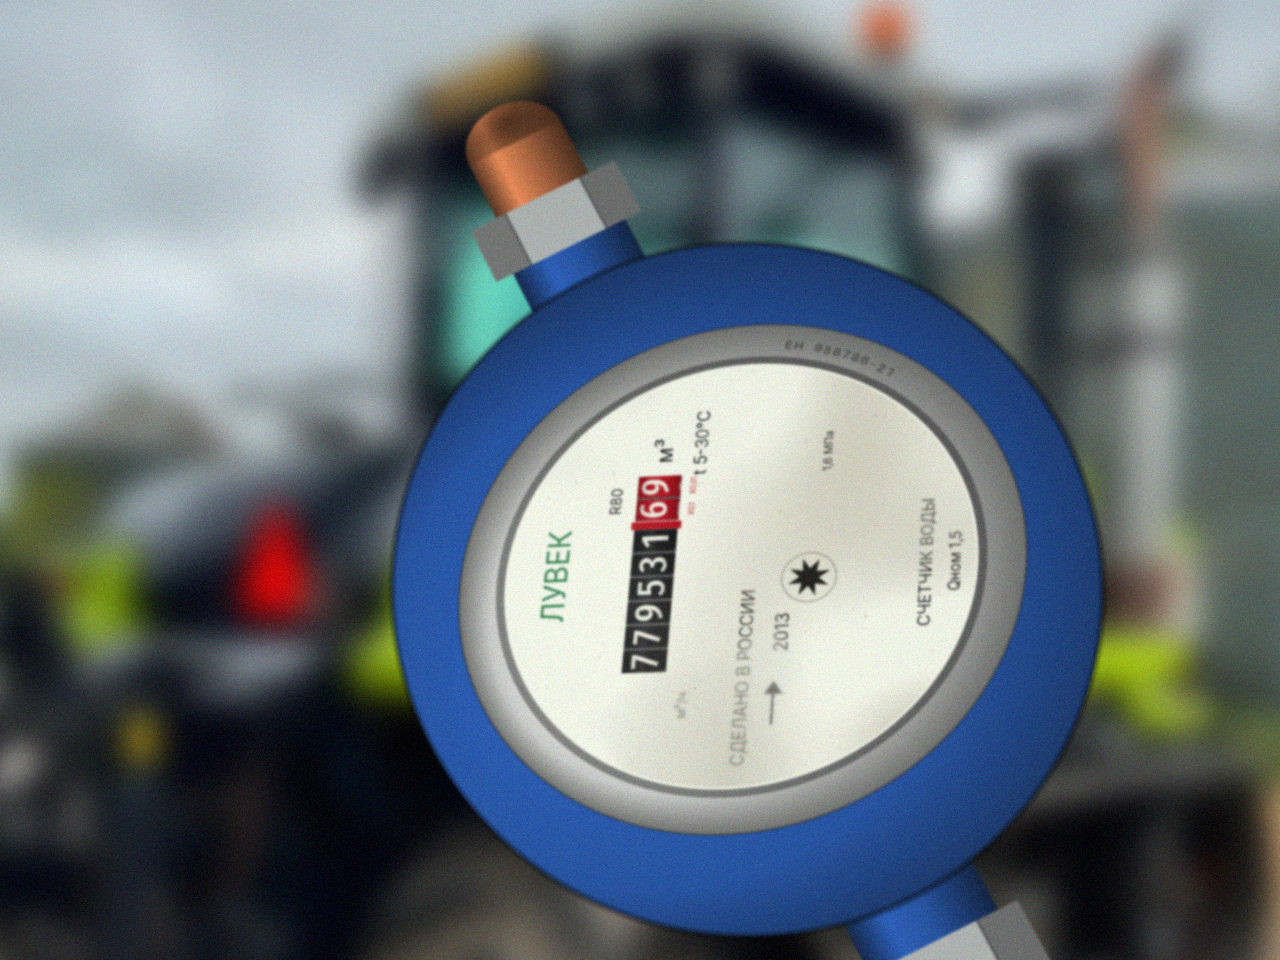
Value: {"value": 779531.69, "unit": "m³"}
